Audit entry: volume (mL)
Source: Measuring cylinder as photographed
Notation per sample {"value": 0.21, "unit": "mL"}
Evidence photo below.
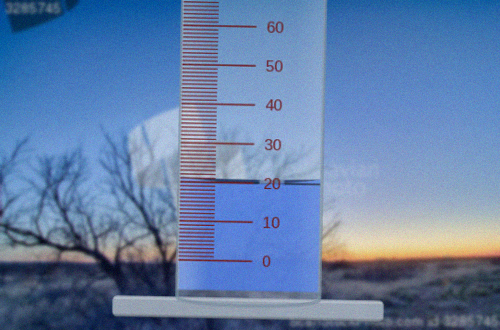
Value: {"value": 20, "unit": "mL"}
